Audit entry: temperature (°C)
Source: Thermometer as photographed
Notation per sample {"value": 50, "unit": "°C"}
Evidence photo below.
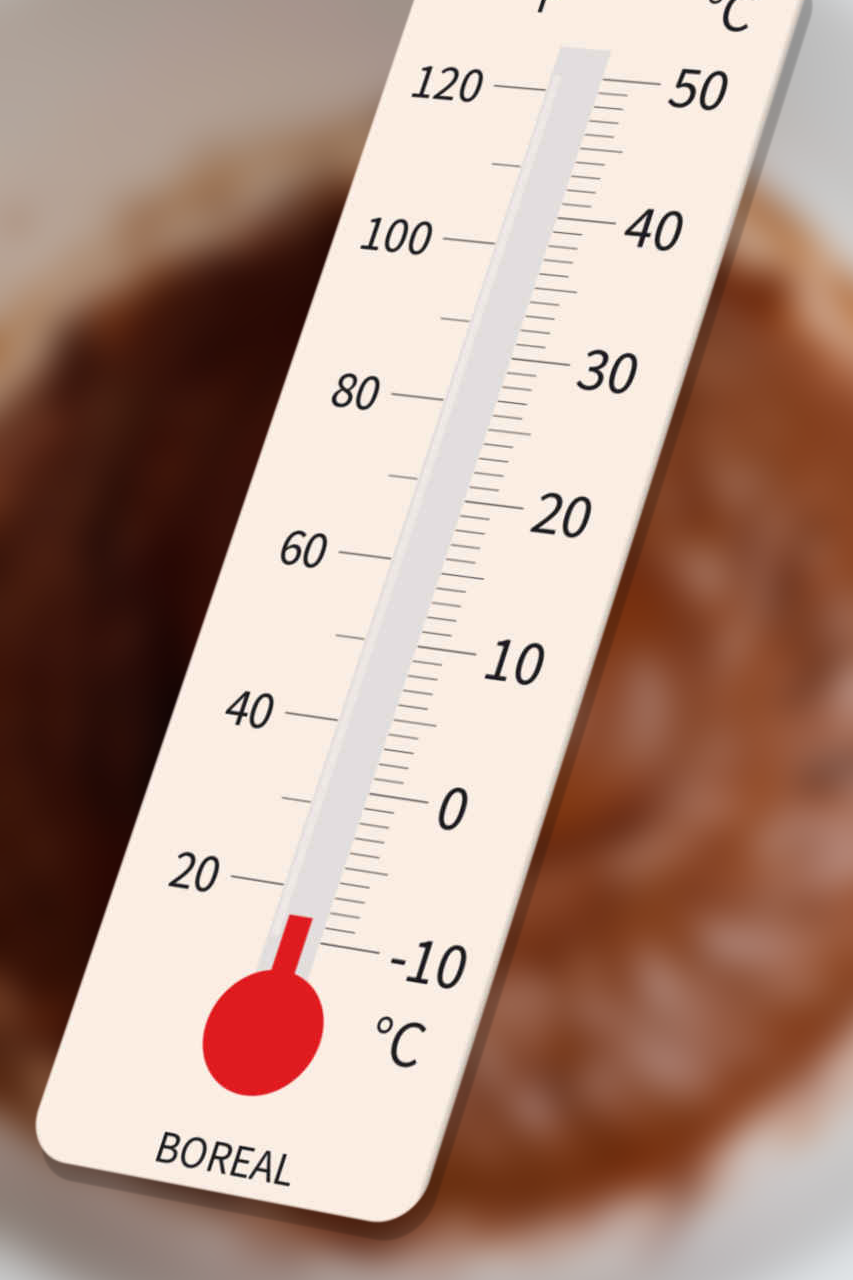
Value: {"value": -8.5, "unit": "°C"}
